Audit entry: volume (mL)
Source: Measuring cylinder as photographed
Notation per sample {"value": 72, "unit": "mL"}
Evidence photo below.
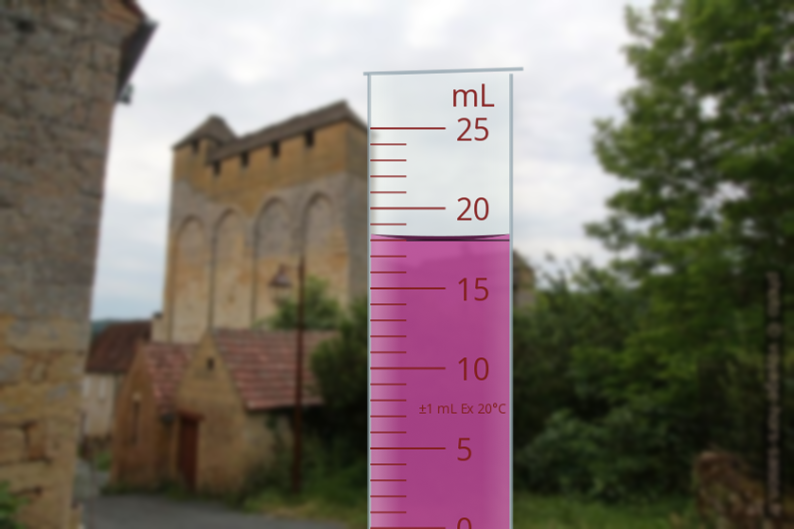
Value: {"value": 18, "unit": "mL"}
